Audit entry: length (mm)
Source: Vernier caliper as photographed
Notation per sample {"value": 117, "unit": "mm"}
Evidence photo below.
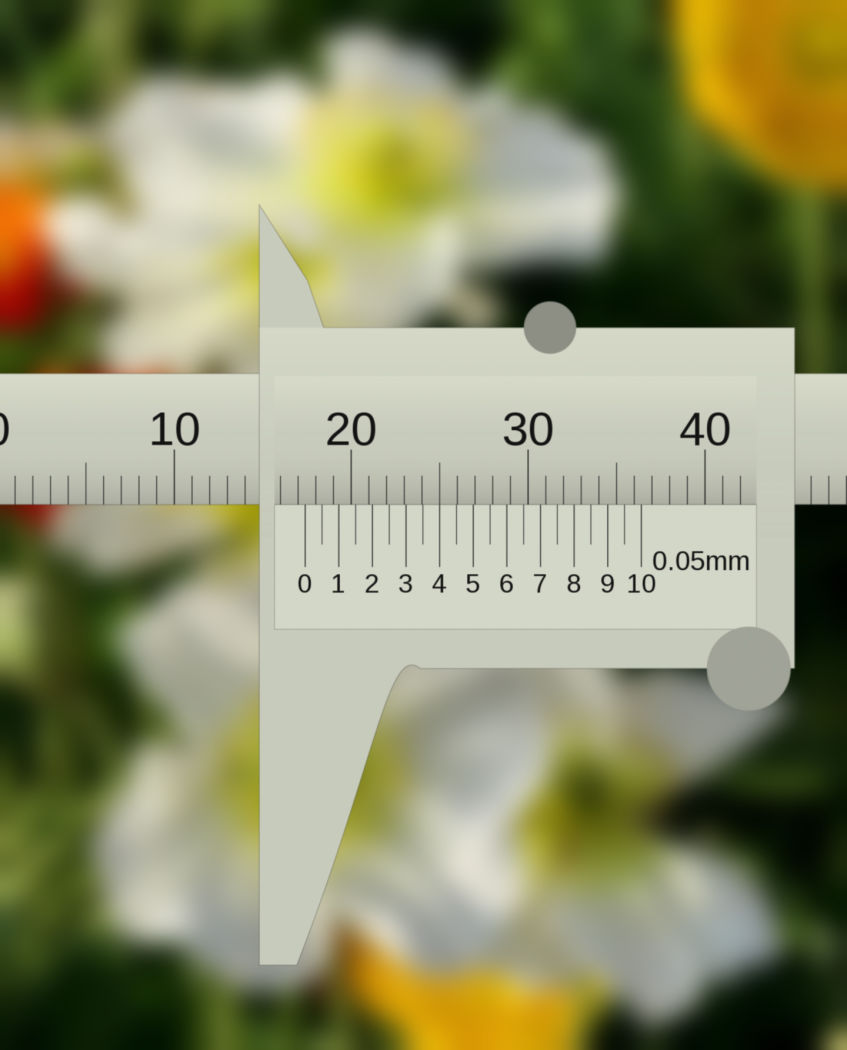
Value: {"value": 17.4, "unit": "mm"}
